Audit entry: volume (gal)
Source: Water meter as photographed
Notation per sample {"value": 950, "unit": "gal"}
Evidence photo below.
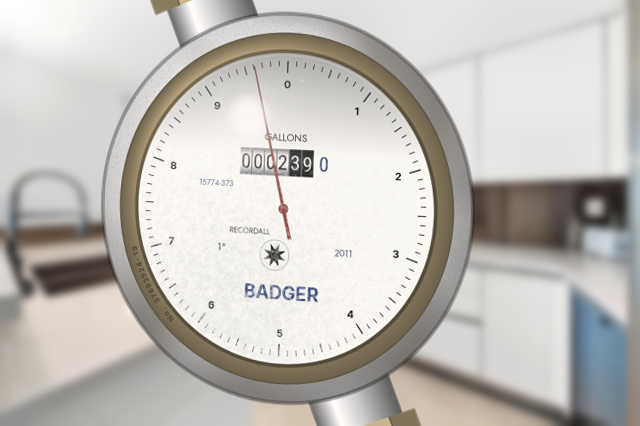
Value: {"value": 2389.6, "unit": "gal"}
